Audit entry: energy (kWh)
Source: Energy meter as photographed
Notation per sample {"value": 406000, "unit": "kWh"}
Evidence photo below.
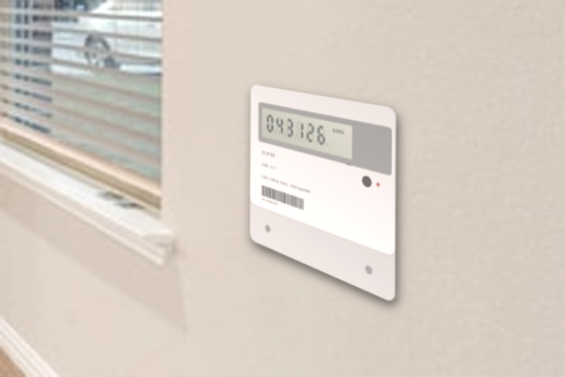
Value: {"value": 43126, "unit": "kWh"}
